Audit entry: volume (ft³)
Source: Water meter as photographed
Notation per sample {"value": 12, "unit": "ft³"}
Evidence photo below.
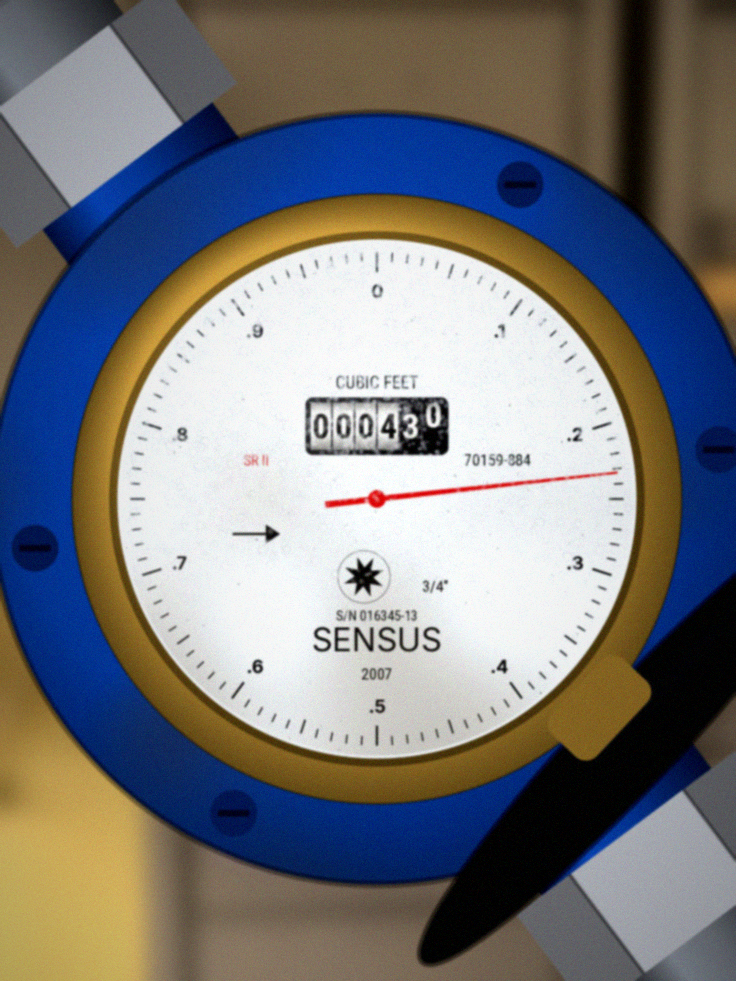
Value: {"value": 430.23, "unit": "ft³"}
